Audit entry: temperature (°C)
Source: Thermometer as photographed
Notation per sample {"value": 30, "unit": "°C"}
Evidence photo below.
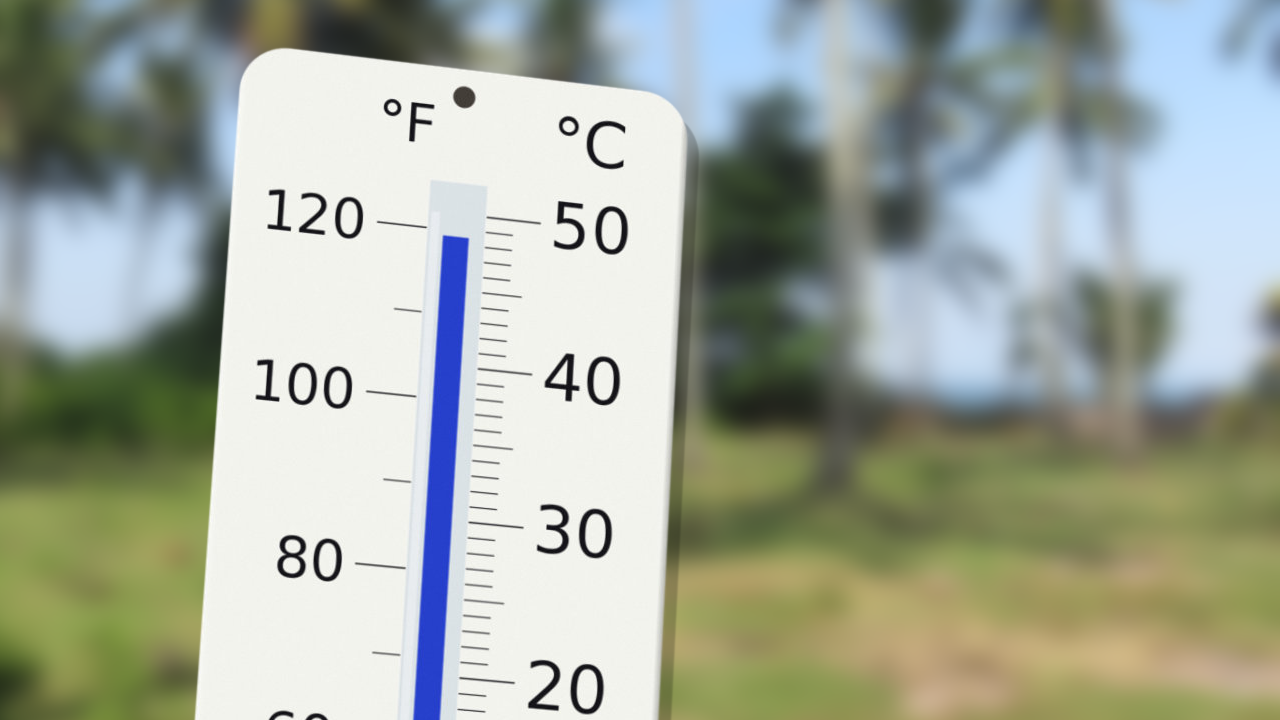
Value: {"value": 48.5, "unit": "°C"}
